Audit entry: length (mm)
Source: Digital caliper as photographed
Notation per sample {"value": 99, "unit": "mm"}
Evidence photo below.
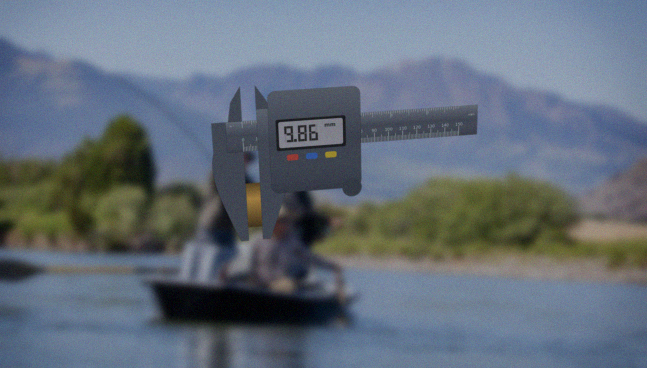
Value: {"value": 9.86, "unit": "mm"}
